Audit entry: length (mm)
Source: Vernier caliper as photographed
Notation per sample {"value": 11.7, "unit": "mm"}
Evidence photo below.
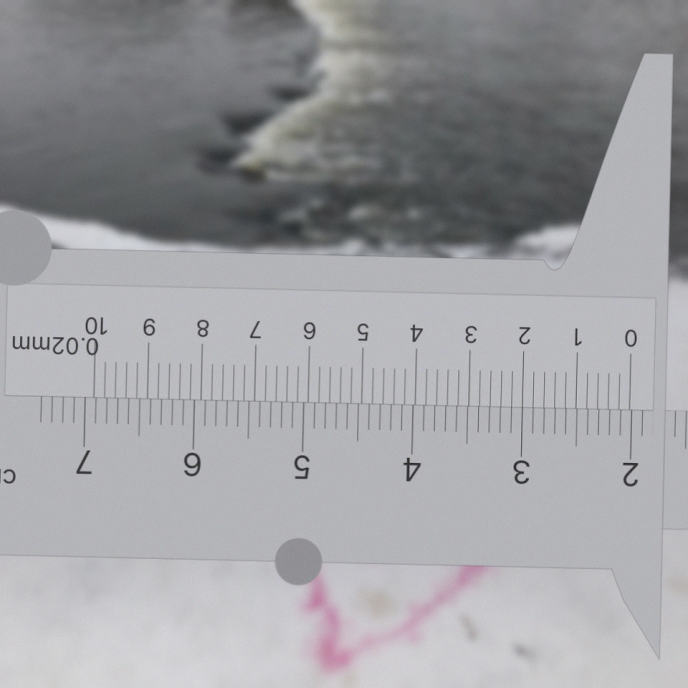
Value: {"value": 20.2, "unit": "mm"}
